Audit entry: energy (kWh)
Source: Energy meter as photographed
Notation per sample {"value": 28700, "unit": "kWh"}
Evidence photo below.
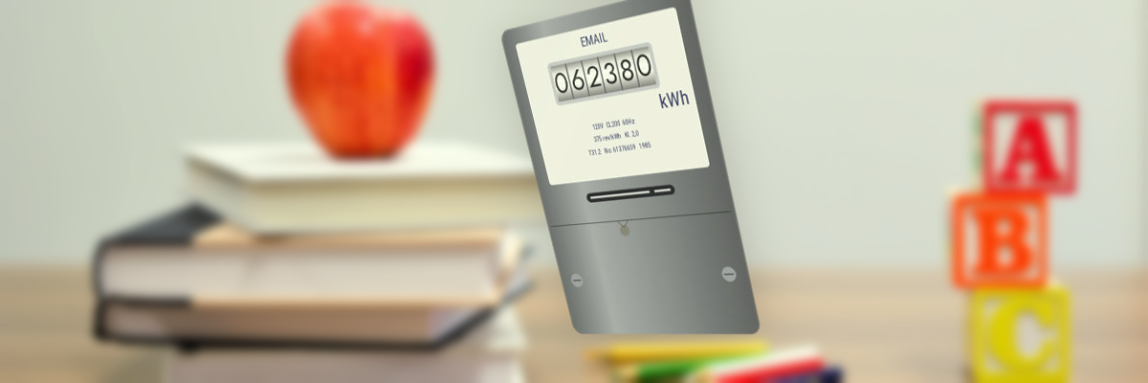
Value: {"value": 62380, "unit": "kWh"}
